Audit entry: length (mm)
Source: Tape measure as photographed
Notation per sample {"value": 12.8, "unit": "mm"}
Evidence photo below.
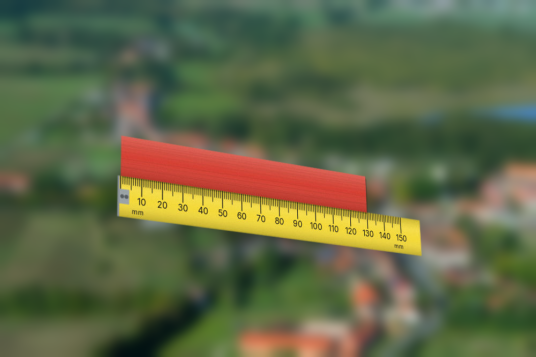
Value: {"value": 130, "unit": "mm"}
